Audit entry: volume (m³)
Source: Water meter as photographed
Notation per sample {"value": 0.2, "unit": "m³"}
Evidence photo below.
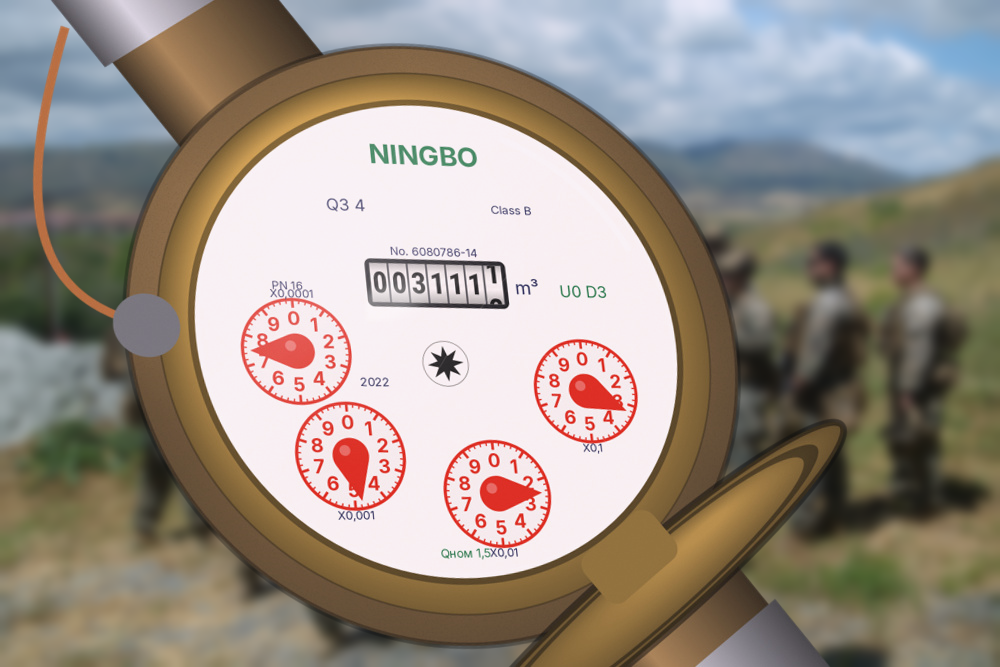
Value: {"value": 31111.3247, "unit": "m³"}
